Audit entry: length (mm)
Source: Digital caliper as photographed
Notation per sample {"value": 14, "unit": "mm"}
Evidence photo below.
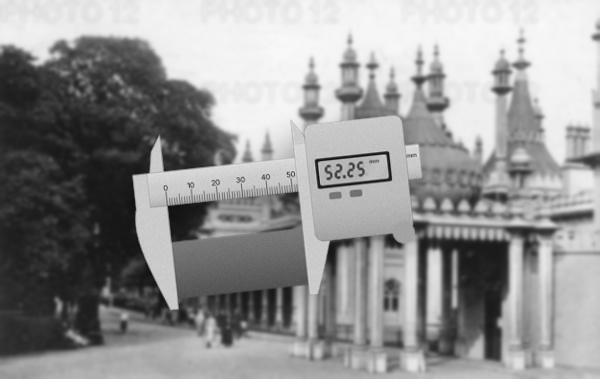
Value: {"value": 52.25, "unit": "mm"}
